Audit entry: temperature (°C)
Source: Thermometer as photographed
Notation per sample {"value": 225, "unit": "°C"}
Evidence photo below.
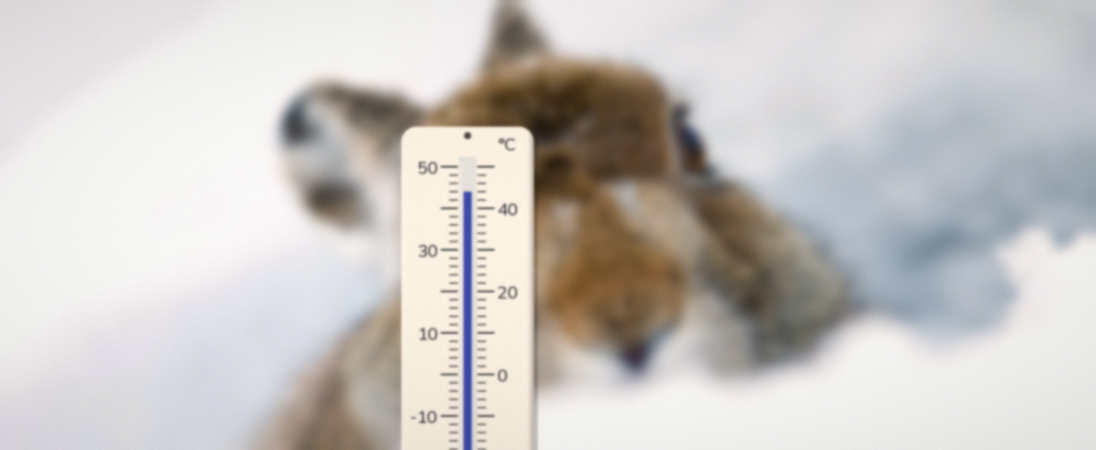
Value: {"value": 44, "unit": "°C"}
